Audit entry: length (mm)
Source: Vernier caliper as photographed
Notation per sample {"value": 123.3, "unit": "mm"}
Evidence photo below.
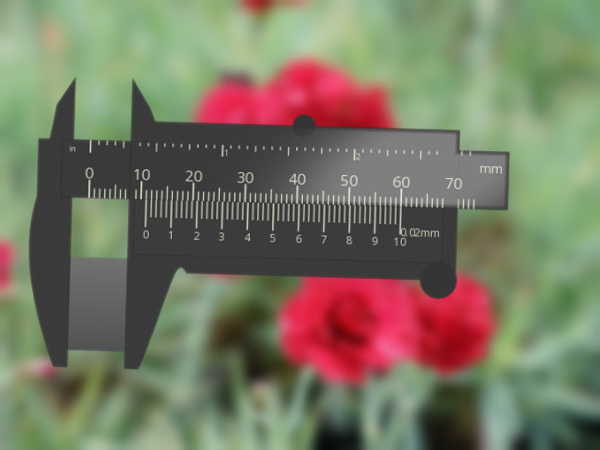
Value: {"value": 11.0, "unit": "mm"}
